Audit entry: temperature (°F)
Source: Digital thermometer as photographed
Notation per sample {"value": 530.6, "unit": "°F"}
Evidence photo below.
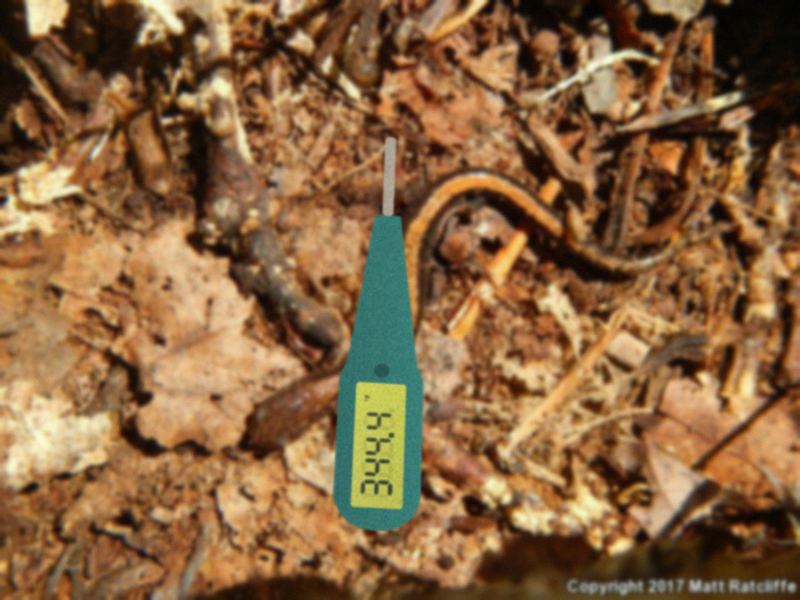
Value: {"value": 344.4, "unit": "°F"}
